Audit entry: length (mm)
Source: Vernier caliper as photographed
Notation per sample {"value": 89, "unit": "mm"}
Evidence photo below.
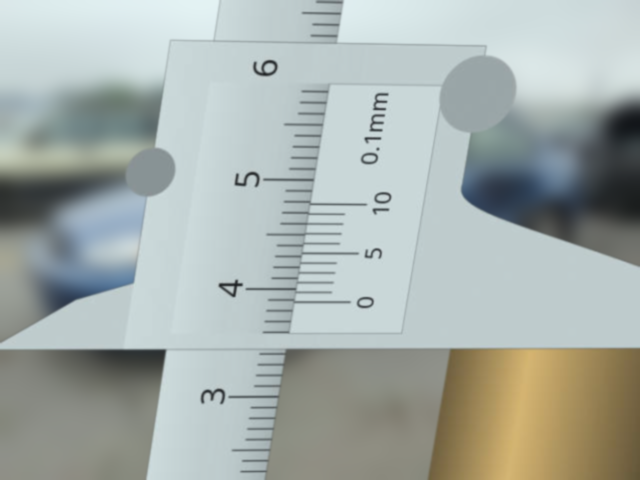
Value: {"value": 38.8, "unit": "mm"}
